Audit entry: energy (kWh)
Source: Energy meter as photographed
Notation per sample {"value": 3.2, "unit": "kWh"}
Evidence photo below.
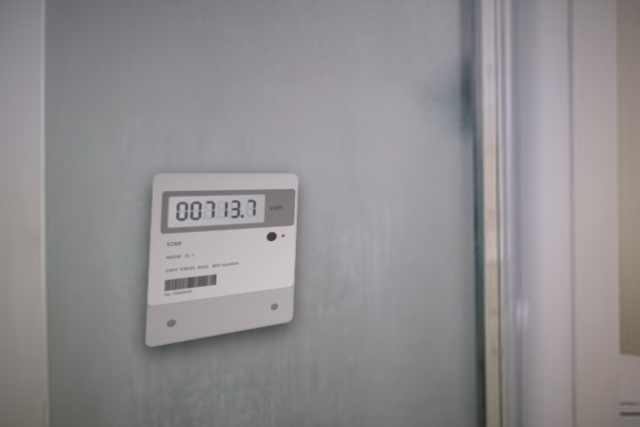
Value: {"value": 713.7, "unit": "kWh"}
